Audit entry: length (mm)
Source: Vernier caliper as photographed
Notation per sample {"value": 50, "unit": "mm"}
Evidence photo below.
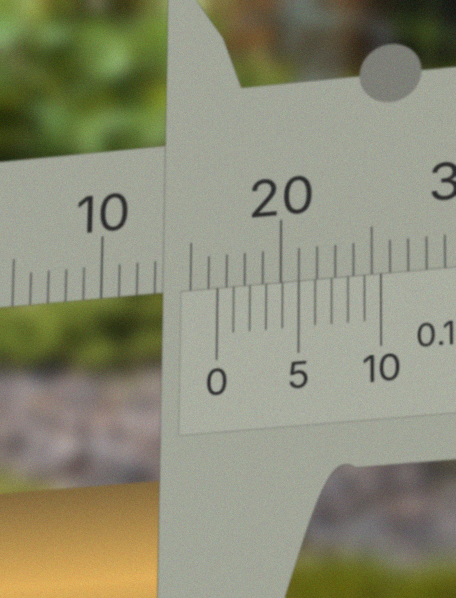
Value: {"value": 16.5, "unit": "mm"}
